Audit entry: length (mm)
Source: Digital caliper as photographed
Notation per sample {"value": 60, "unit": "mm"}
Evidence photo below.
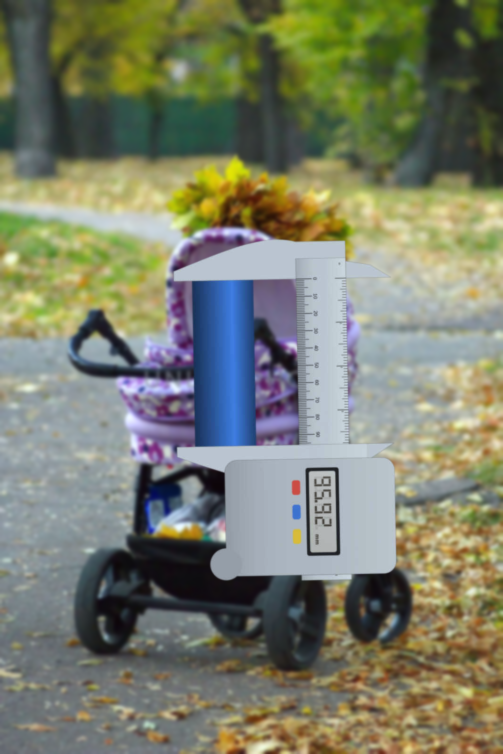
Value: {"value": 95.92, "unit": "mm"}
